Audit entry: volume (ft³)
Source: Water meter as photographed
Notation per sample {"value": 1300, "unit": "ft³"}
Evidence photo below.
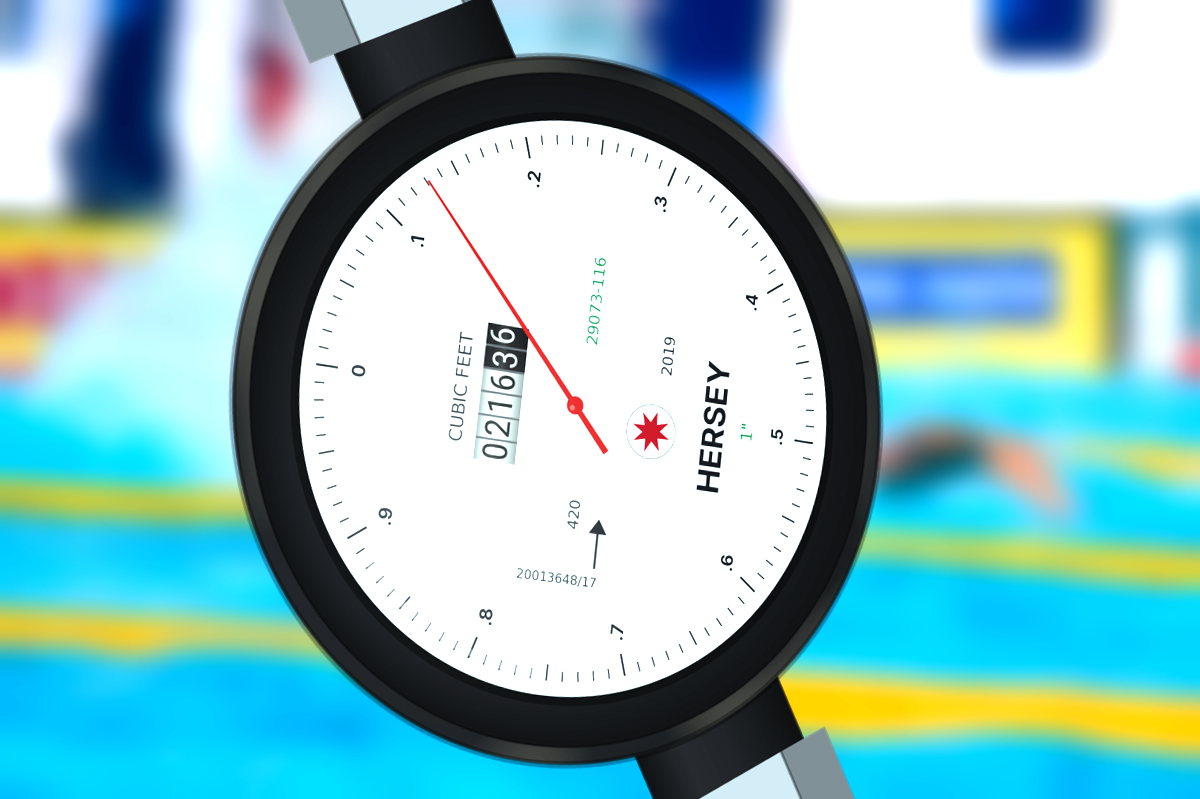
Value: {"value": 21636.13, "unit": "ft³"}
